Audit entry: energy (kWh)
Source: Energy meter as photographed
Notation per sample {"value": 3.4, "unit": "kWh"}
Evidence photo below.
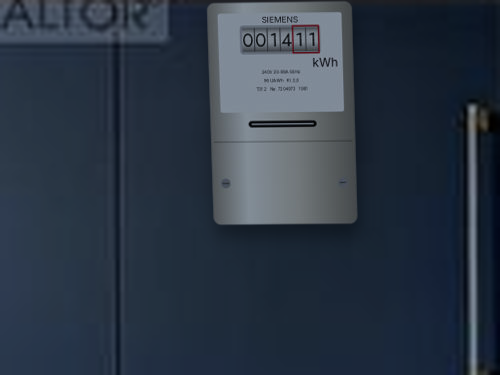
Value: {"value": 14.11, "unit": "kWh"}
